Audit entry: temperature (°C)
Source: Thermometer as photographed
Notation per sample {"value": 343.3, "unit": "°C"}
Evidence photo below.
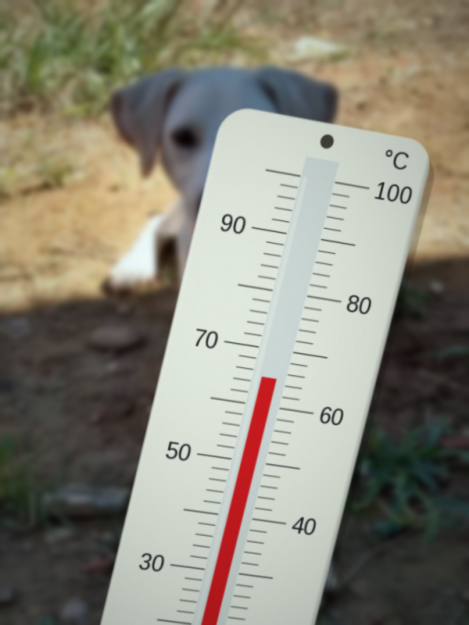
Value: {"value": 65, "unit": "°C"}
